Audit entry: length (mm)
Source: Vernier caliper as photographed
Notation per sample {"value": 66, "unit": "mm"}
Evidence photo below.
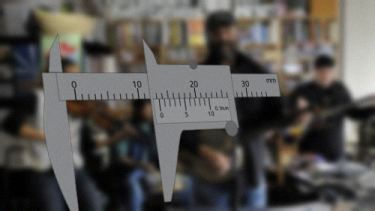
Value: {"value": 13.4, "unit": "mm"}
